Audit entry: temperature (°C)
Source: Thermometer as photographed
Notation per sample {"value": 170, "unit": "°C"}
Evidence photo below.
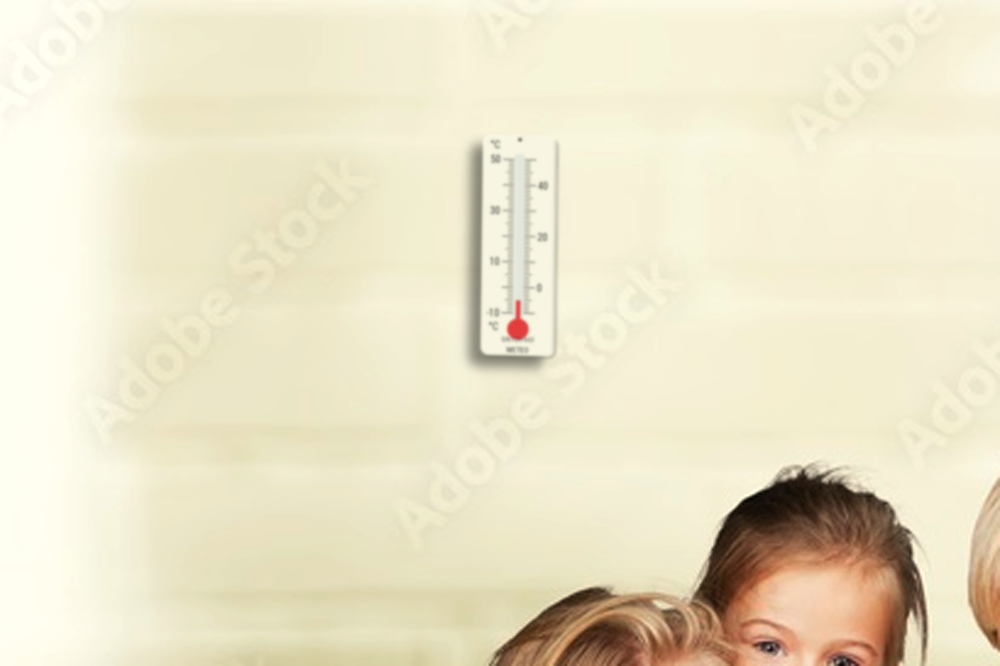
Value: {"value": -5, "unit": "°C"}
